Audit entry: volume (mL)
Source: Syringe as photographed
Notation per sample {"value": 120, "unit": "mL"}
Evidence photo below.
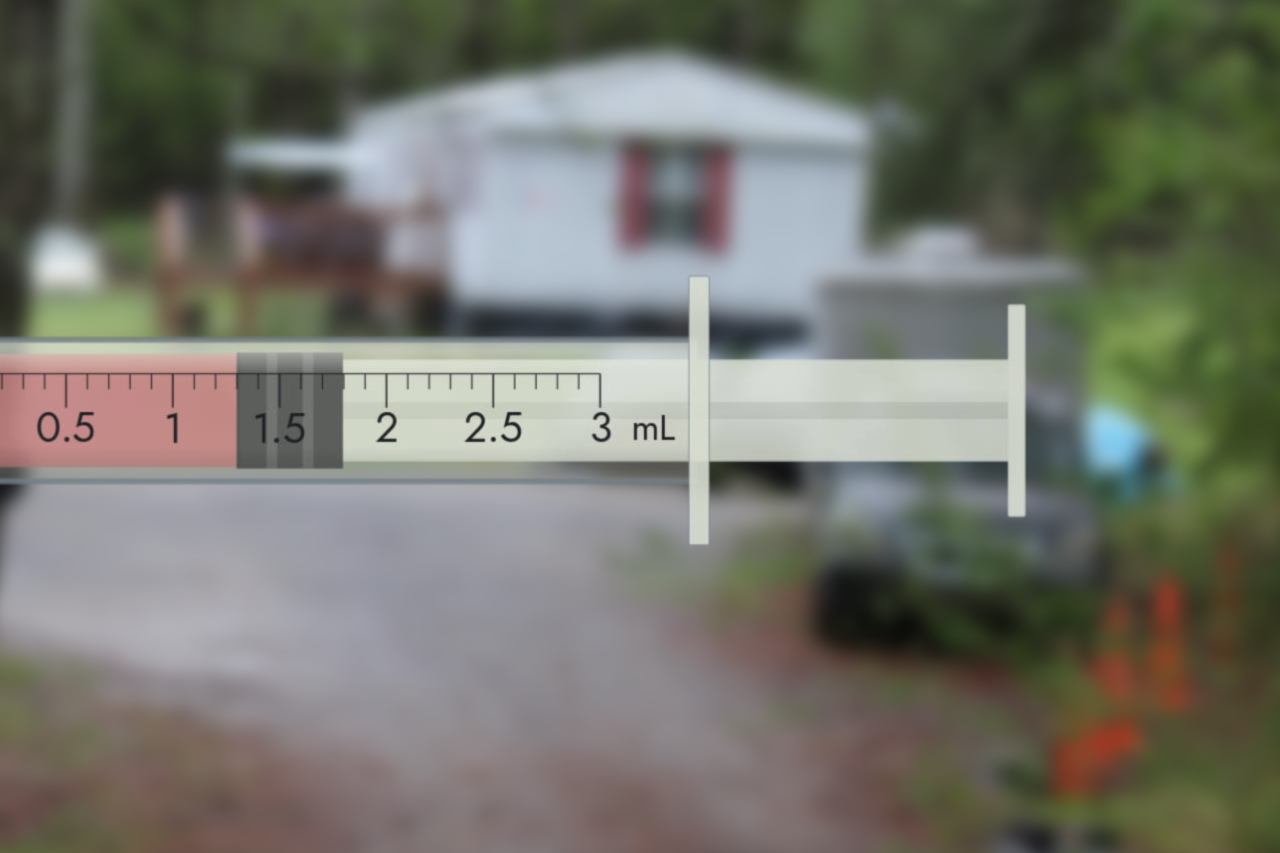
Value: {"value": 1.3, "unit": "mL"}
